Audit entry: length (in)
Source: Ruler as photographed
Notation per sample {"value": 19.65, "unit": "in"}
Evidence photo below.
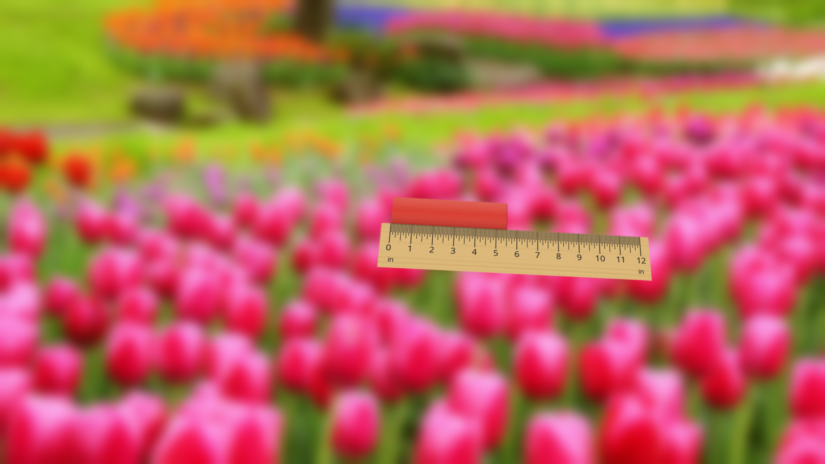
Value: {"value": 5.5, "unit": "in"}
